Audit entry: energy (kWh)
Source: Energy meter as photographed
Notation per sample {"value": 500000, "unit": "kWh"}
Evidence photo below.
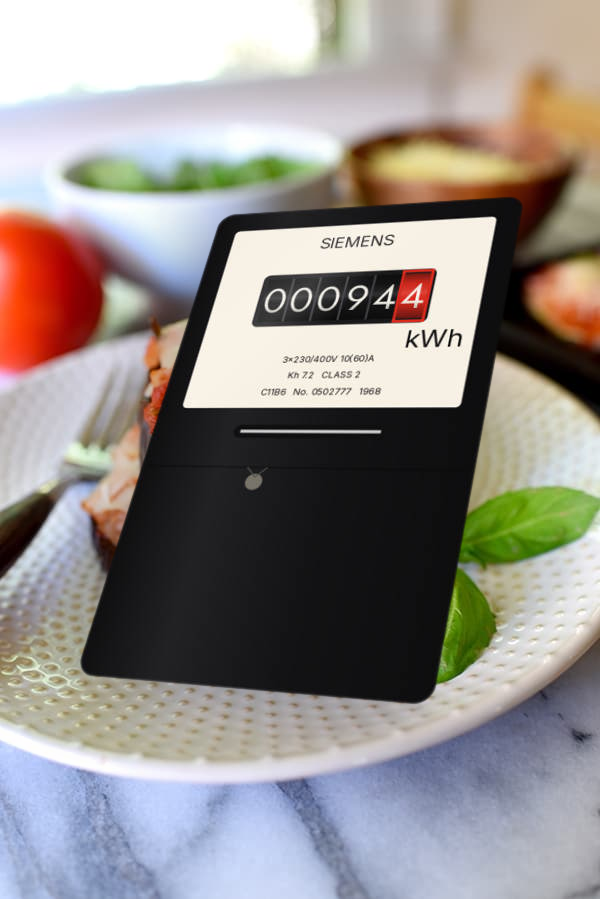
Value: {"value": 94.4, "unit": "kWh"}
